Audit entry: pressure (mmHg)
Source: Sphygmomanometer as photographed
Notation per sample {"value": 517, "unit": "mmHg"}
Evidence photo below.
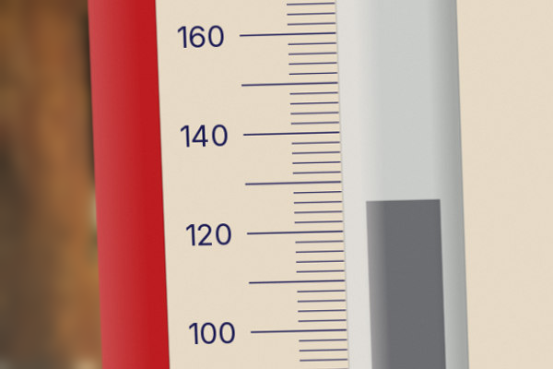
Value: {"value": 126, "unit": "mmHg"}
